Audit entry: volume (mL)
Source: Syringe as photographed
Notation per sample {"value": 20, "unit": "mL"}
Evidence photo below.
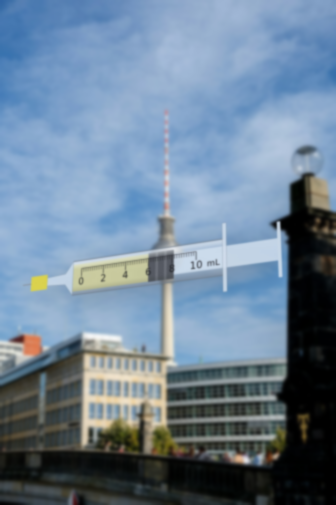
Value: {"value": 6, "unit": "mL"}
